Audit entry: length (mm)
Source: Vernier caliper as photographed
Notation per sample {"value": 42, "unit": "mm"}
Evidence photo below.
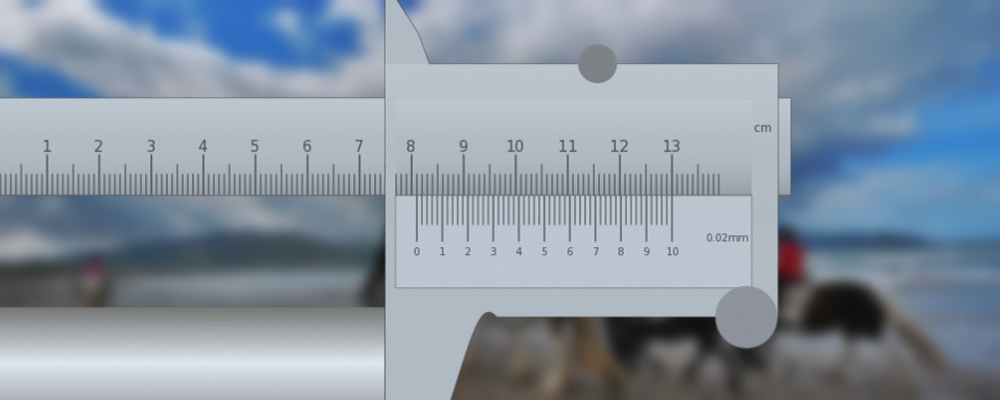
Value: {"value": 81.0, "unit": "mm"}
